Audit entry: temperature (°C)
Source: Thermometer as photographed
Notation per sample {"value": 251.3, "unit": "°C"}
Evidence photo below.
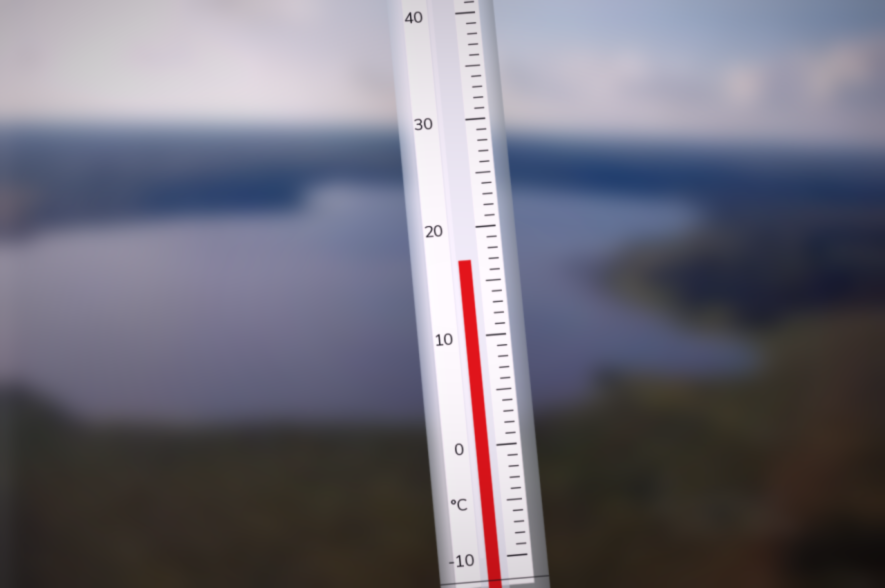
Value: {"value": 17, "unit": "°C"}
